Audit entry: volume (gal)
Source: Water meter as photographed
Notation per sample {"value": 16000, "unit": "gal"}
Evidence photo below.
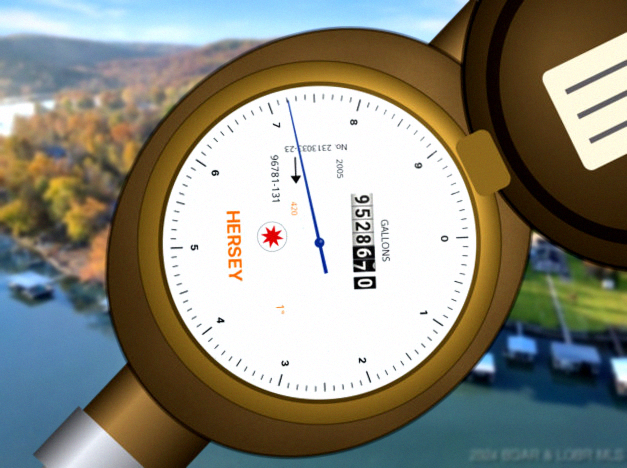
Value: {"value": 9528667.2, "unit": "gal"}
